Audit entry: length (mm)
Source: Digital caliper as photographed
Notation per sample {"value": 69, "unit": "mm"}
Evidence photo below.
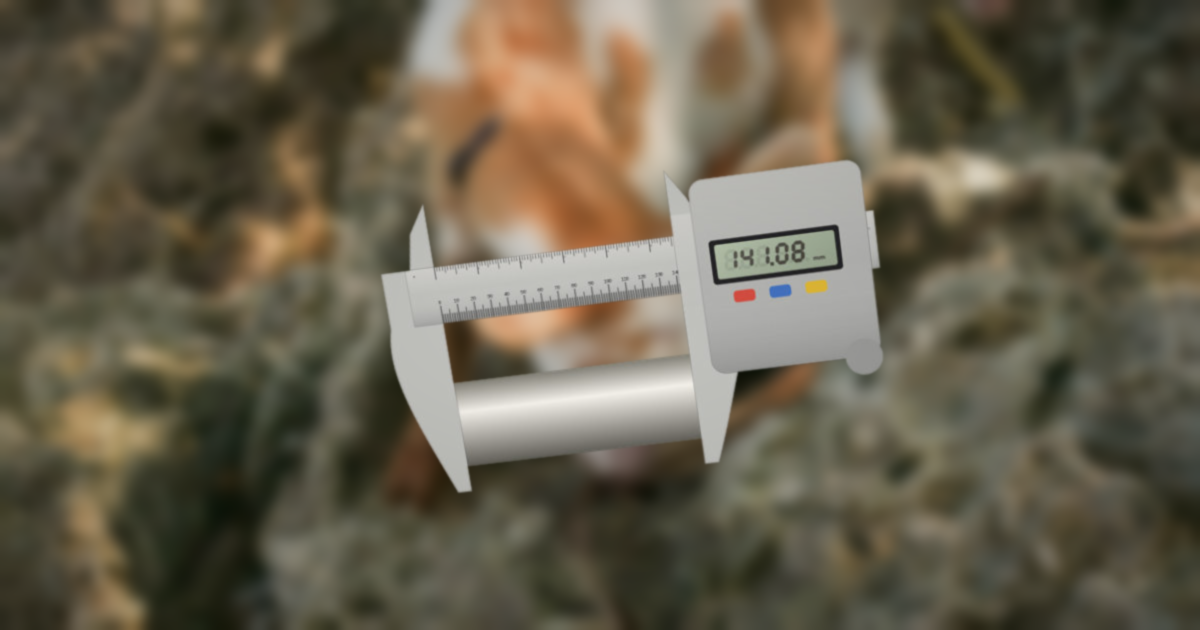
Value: {"value": 141.08, "unit": "mm"}
